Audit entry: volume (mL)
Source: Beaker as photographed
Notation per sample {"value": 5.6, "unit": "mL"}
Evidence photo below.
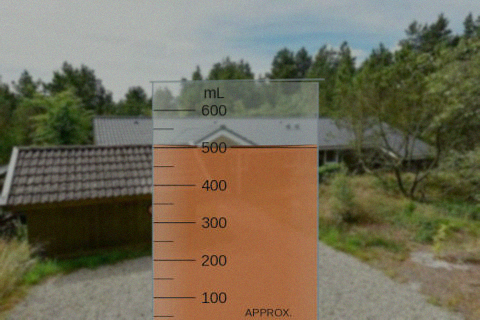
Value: {"value": 500, "unit": "mL"}
